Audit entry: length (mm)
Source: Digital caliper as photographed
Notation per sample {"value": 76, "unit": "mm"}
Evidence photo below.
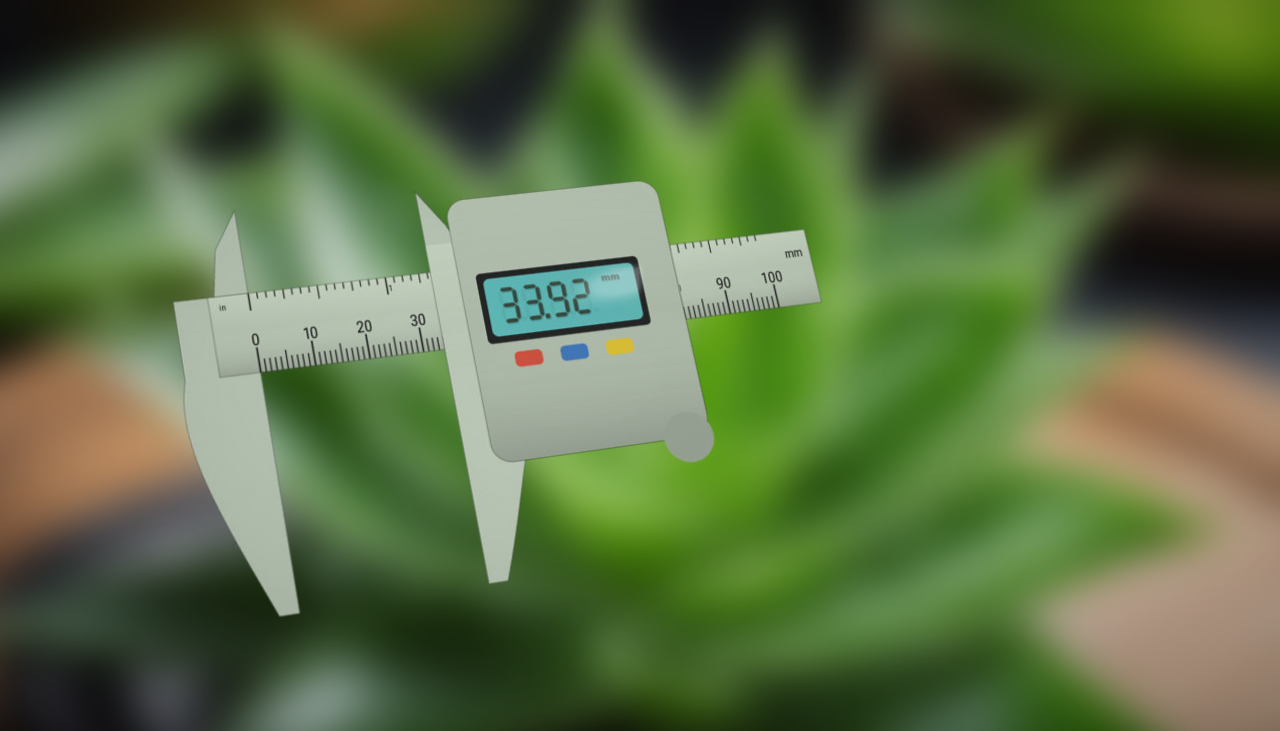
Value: {"value": 33.92, "unit": "mm"}
